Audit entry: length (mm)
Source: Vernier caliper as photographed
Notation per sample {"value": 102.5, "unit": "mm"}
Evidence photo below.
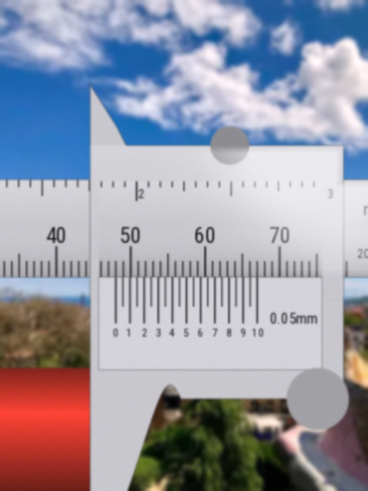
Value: {"value": 48.0, "unit": "mm"}
